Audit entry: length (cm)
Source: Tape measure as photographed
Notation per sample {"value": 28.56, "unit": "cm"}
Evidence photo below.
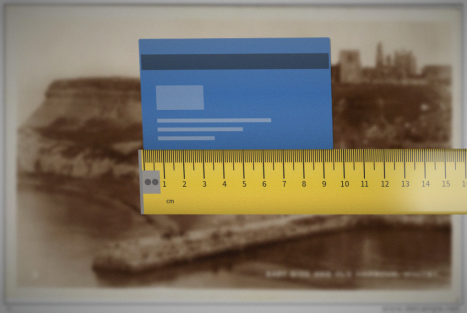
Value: {"value": 9.5, "unit": "cm"}
